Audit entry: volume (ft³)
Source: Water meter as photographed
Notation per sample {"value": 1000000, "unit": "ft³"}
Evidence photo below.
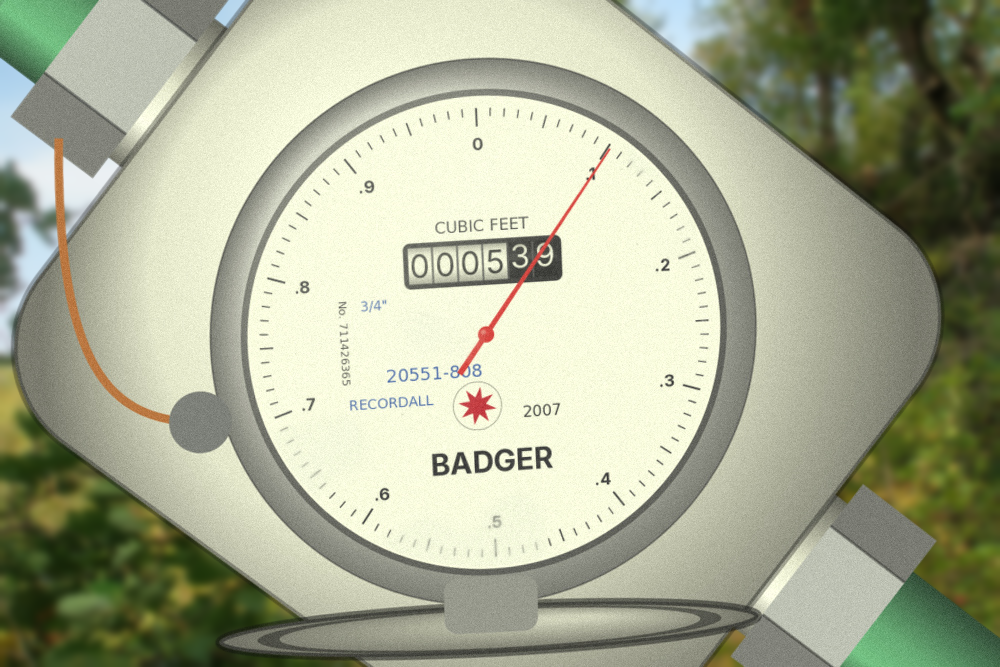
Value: {"value": 539.10, "unit": "ft³"}
